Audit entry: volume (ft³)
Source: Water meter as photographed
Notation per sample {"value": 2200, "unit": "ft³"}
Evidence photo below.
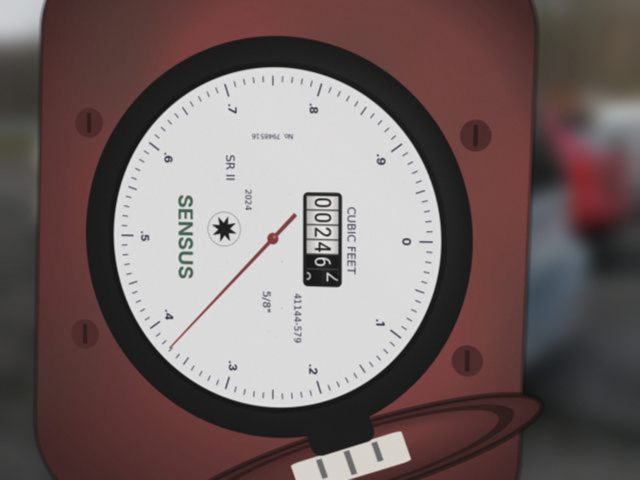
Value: {"value": 2462.37, "unit": "ft³"}
